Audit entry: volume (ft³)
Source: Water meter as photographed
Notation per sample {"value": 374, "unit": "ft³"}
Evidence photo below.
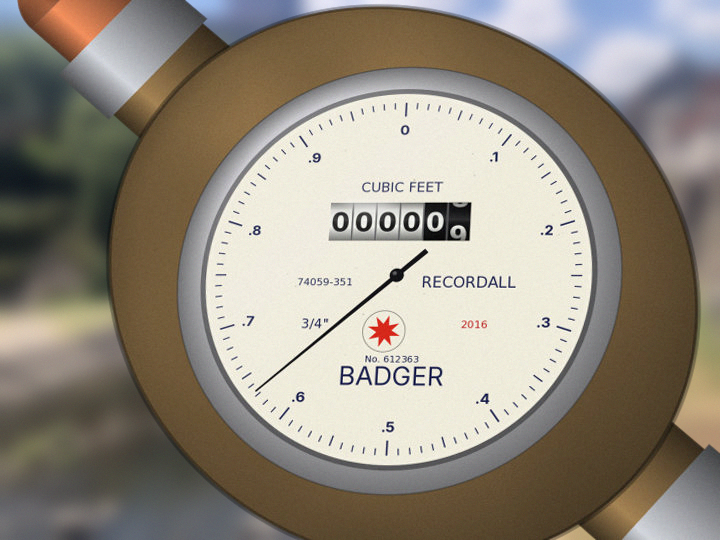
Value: {"value": 8.63, "unit": "ft³"}
